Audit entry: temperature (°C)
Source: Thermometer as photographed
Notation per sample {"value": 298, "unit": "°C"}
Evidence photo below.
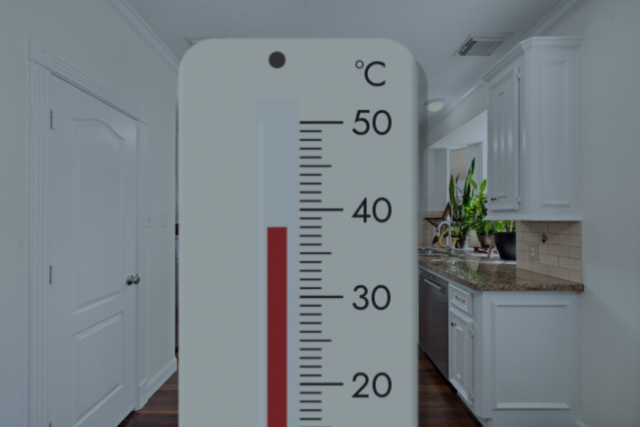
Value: {"value": 38, "unit": "°C"}
